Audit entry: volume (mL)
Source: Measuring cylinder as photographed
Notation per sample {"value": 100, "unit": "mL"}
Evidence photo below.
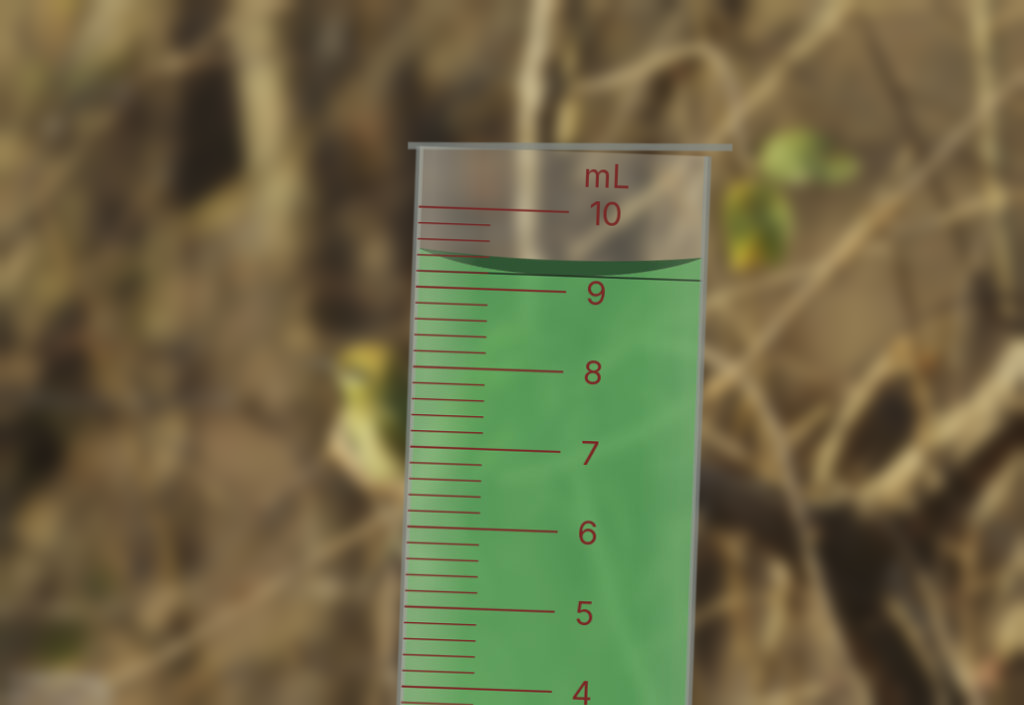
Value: {"value": 9.2, "unit": "mL"}
